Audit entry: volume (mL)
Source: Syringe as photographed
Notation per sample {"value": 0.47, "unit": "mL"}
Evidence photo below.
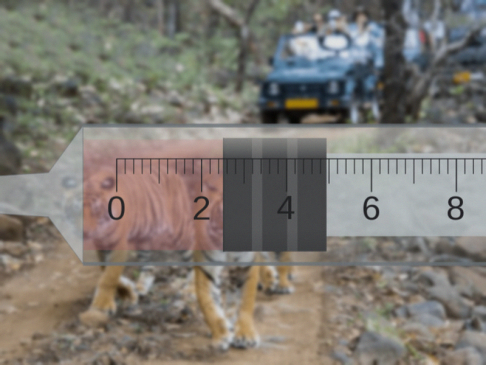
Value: {"value": 2.5, "unit": "mL"}
